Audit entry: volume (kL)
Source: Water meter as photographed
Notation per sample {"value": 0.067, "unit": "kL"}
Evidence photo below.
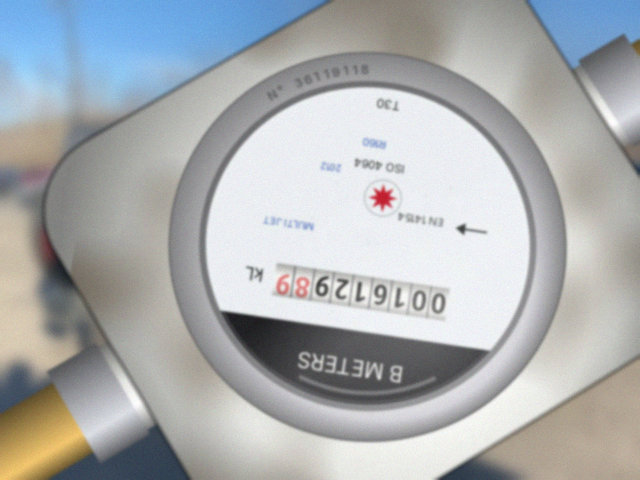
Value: {"value": 16129.89, "unit": "kL"}
